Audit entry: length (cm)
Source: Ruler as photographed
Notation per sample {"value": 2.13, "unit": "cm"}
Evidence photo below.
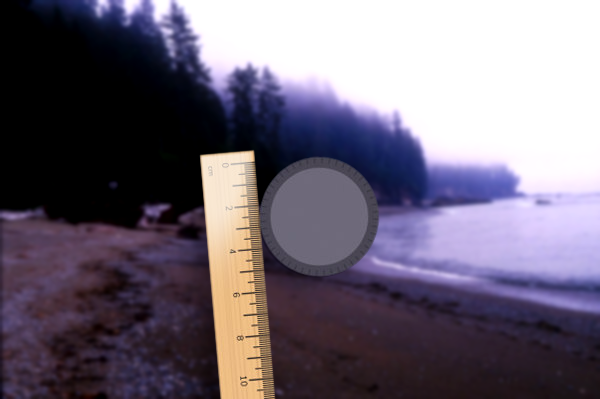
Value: {"value": 5.5, "unit": "cm"}
